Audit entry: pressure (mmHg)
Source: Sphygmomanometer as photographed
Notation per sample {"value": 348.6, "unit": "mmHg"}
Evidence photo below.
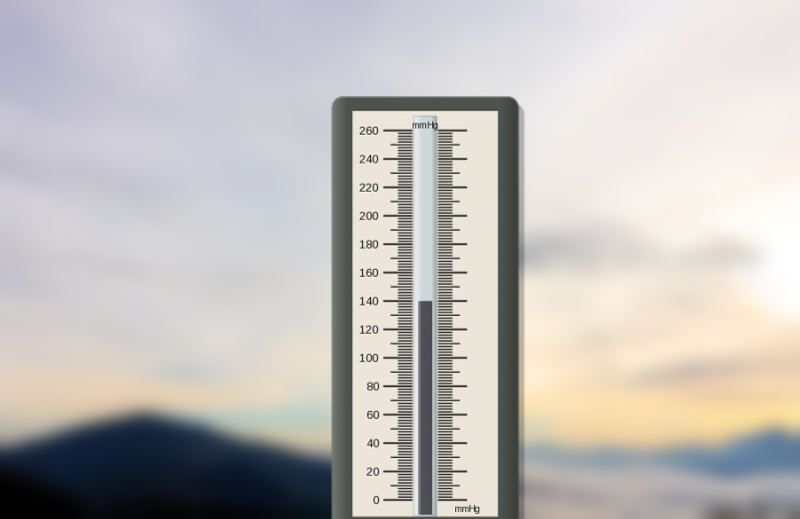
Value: {"value": 140, "unit": "mmHg"}
